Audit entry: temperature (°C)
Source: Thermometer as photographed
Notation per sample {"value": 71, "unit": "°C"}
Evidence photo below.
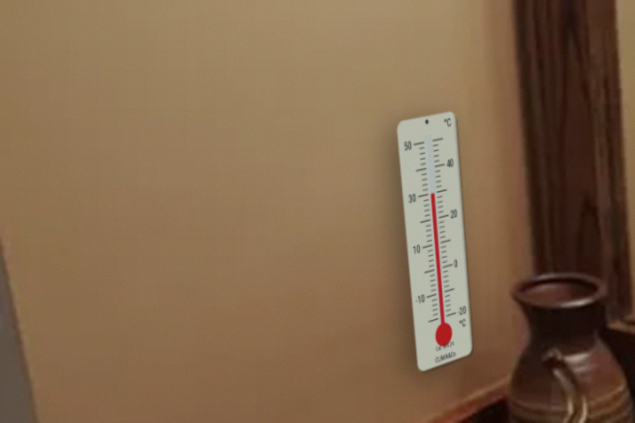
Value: {"value": 30, "unit": "°C"}
